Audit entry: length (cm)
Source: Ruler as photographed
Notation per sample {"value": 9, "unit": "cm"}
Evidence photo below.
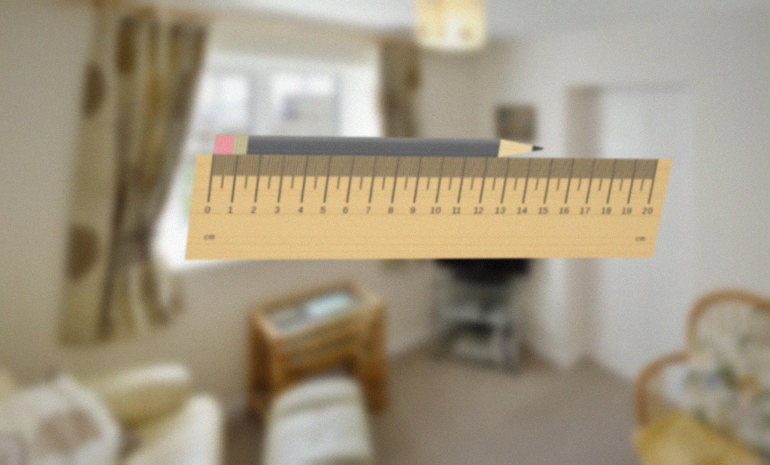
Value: {"value": 14.5, "unit": "cm"}
